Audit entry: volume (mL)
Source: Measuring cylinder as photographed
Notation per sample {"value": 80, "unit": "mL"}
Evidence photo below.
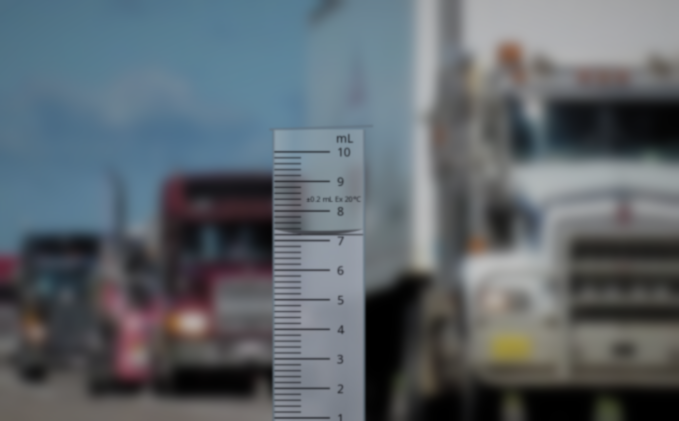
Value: {"value": 7.2, "unit": "mL"}
